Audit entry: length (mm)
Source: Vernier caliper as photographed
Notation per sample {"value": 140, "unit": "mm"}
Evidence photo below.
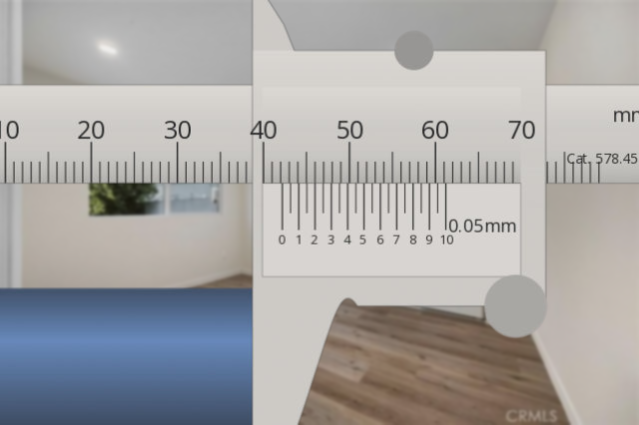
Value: {"value": 42.2, "unit": "mm"}
